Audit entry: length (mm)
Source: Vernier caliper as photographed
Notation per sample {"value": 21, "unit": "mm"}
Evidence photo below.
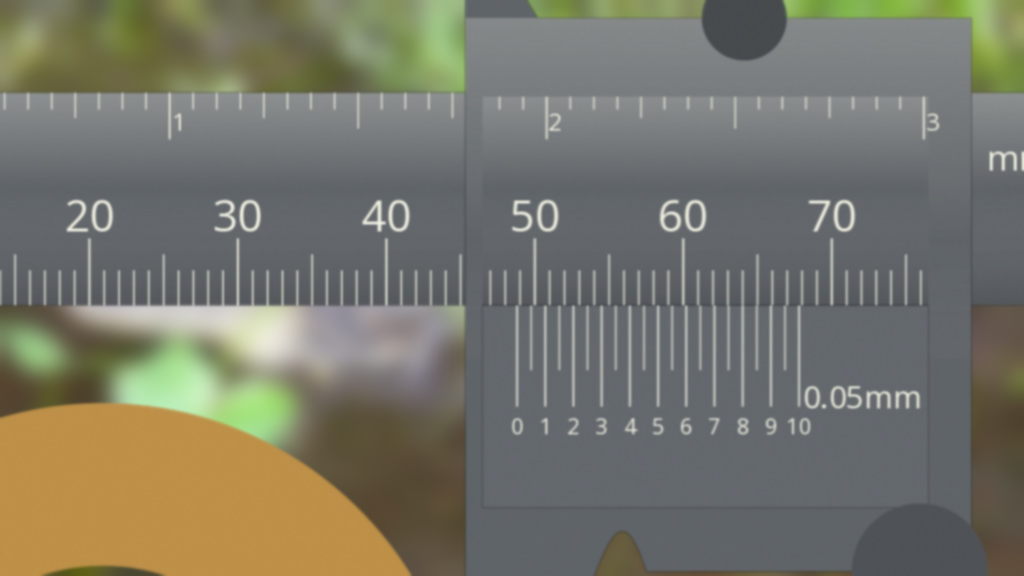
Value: {"value": 48.8, "unit": "mm"}
